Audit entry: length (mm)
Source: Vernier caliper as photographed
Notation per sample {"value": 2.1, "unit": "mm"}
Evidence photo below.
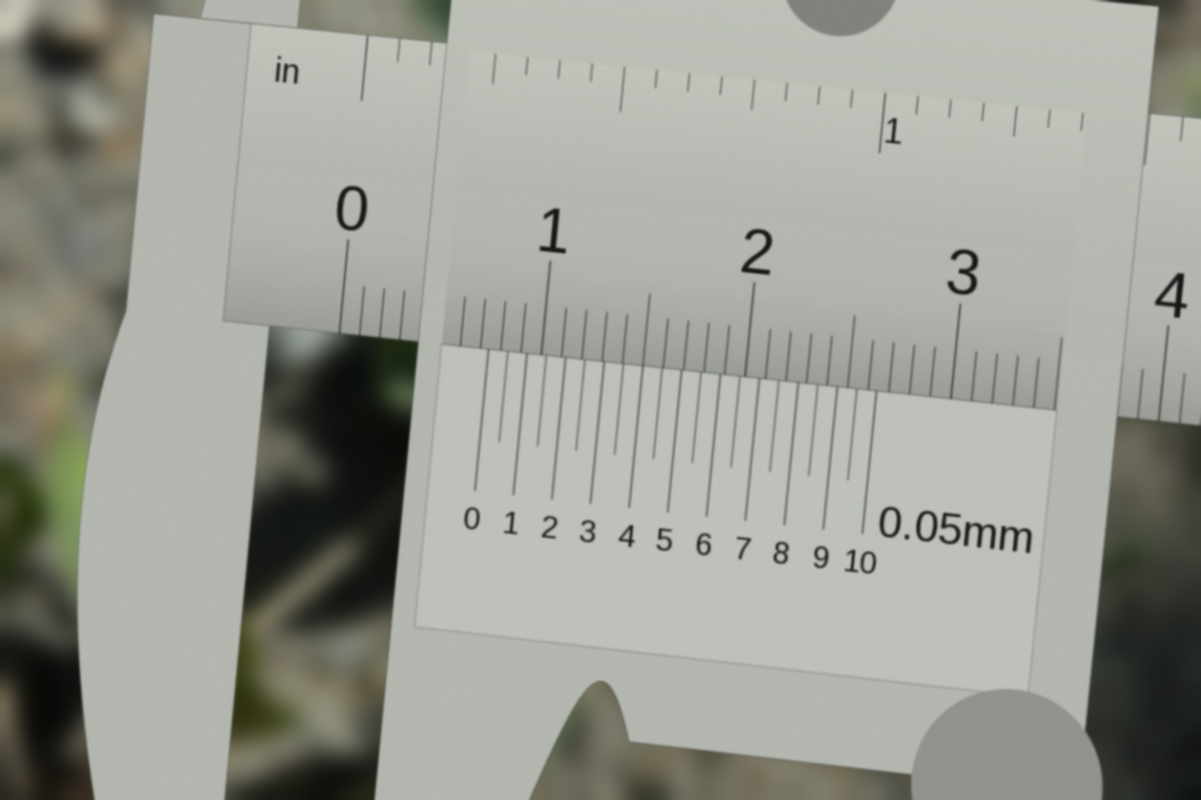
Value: {"value": 7.4, "unit": "mm"}
